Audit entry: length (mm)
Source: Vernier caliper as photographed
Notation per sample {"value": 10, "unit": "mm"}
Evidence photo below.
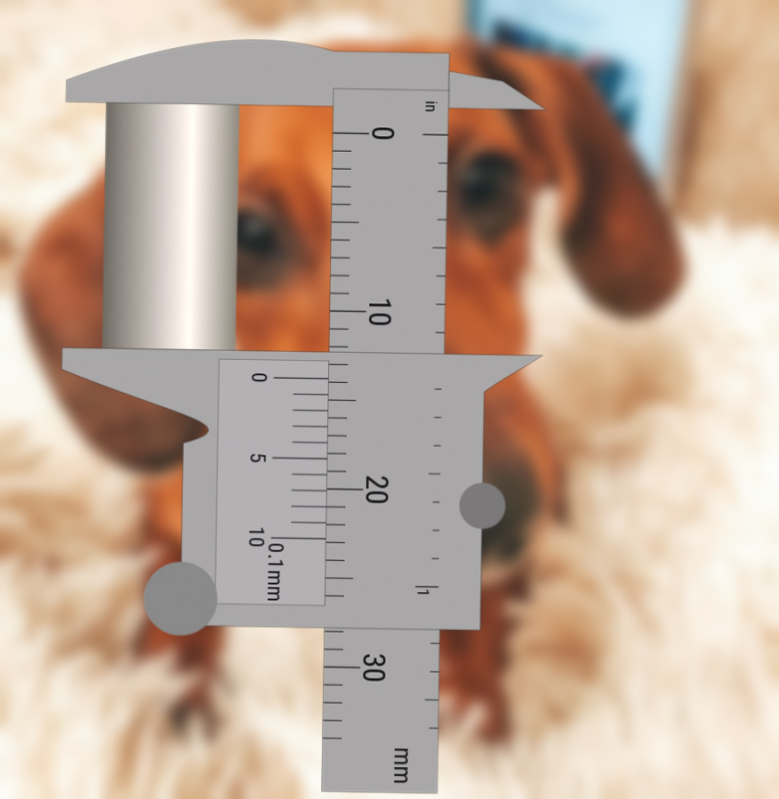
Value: {"value": 13.8, "unit": "mm"}
